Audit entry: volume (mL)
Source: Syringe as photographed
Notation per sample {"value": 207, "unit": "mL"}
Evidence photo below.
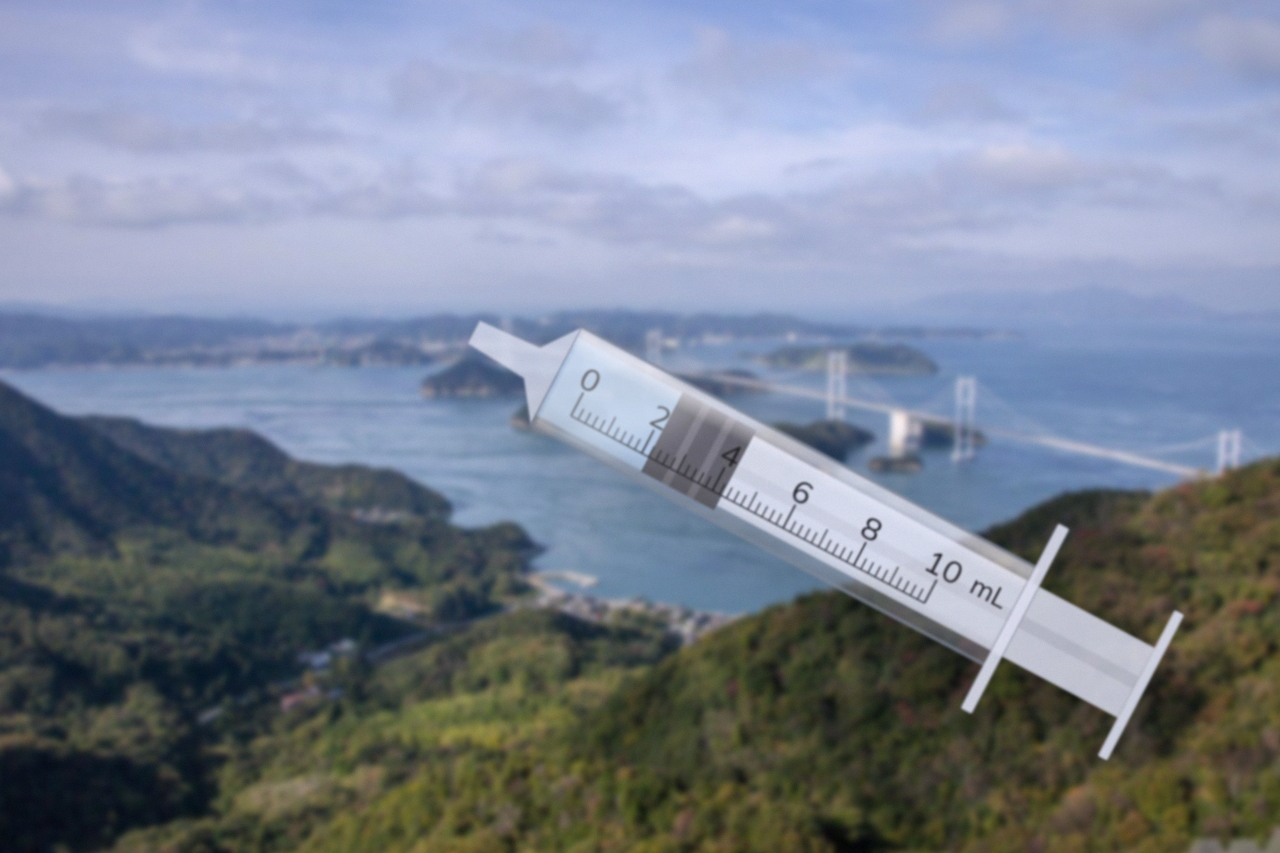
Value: {"value": 2.2, "unit": "mL"}
